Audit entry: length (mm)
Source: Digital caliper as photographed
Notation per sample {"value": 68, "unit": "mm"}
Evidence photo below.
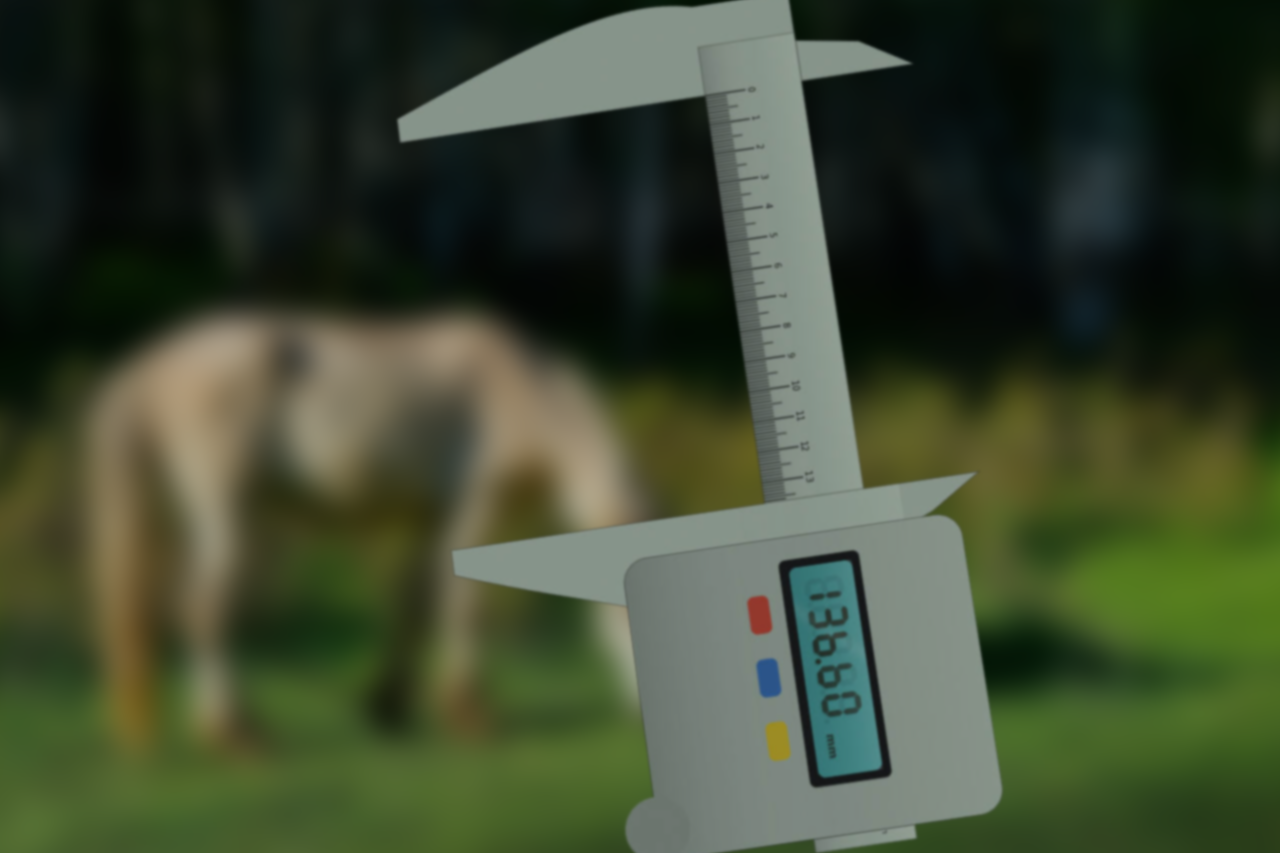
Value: {"value": 136.60, "unit": "mm"}
